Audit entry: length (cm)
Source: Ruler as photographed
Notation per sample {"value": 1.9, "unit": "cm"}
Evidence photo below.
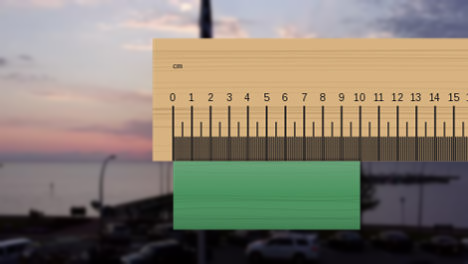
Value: {"value": 10, "unit": "cm"}
